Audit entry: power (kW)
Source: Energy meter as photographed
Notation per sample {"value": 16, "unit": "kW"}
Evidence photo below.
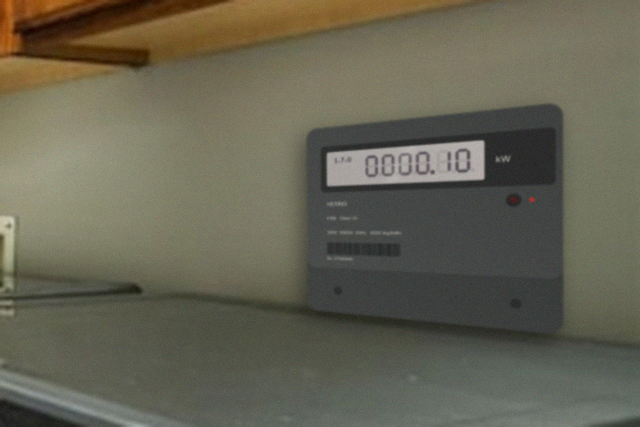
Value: {"value": 0.10, "unit": "kW"}
